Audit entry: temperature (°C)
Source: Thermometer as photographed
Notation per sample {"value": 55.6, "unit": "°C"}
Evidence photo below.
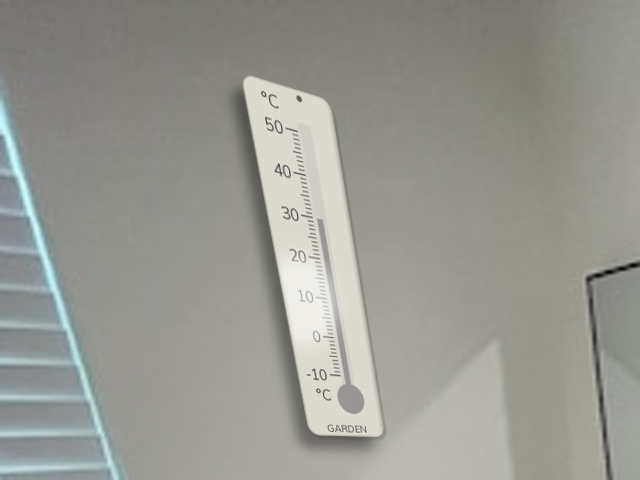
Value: {"value": 30, "unit": "°C"}
